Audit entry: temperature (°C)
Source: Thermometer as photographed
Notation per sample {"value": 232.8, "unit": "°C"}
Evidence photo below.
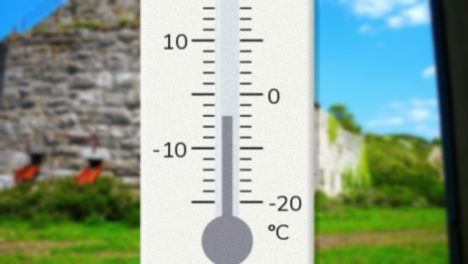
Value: {"value": -4, "unit": "°C"}
